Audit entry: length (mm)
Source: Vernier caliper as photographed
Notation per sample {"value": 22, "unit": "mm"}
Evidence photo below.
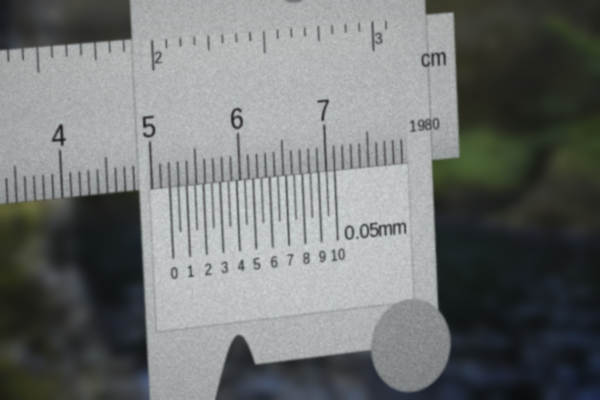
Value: {"value": 52.0, "unit": "mm"}
